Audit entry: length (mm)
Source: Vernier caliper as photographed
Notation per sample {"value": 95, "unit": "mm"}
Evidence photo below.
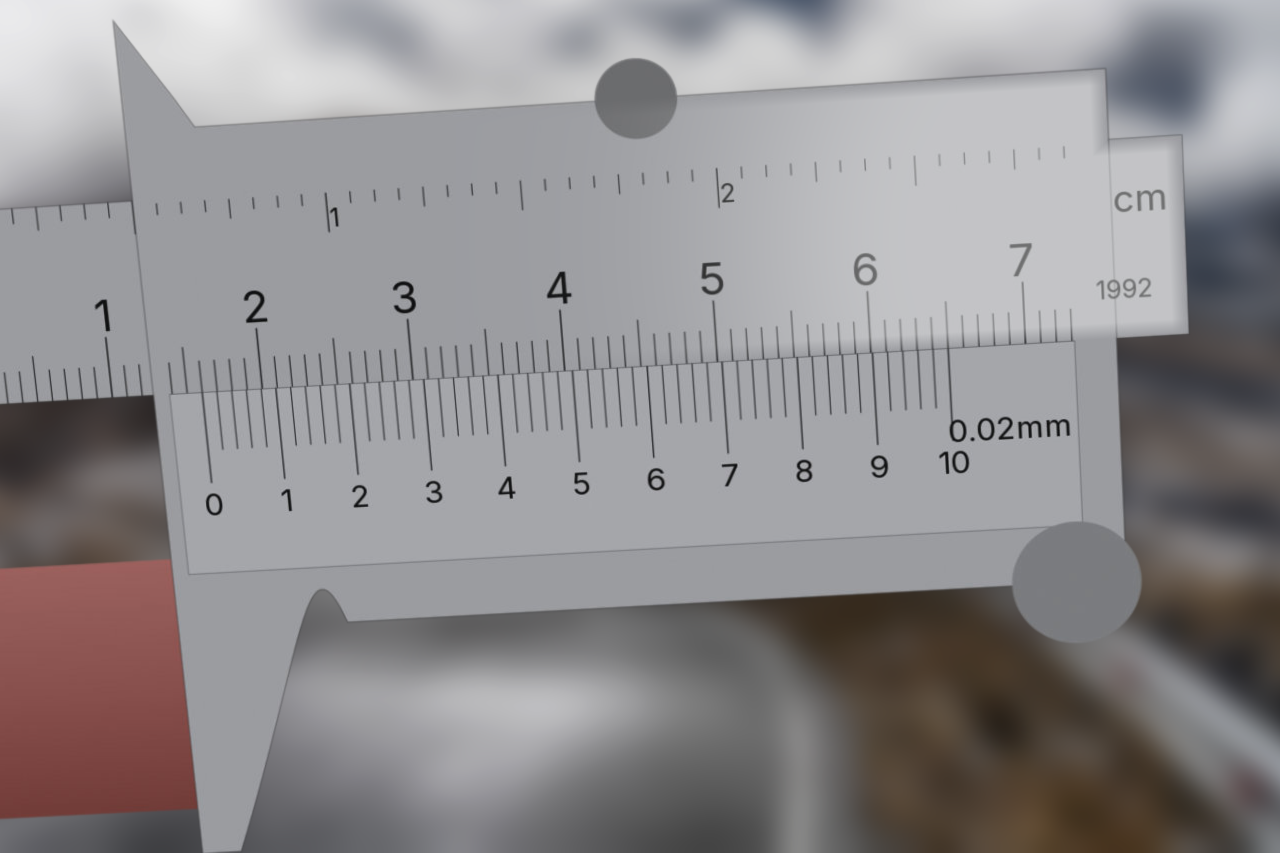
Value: {"value": 16.0, "unit": "mm"}
